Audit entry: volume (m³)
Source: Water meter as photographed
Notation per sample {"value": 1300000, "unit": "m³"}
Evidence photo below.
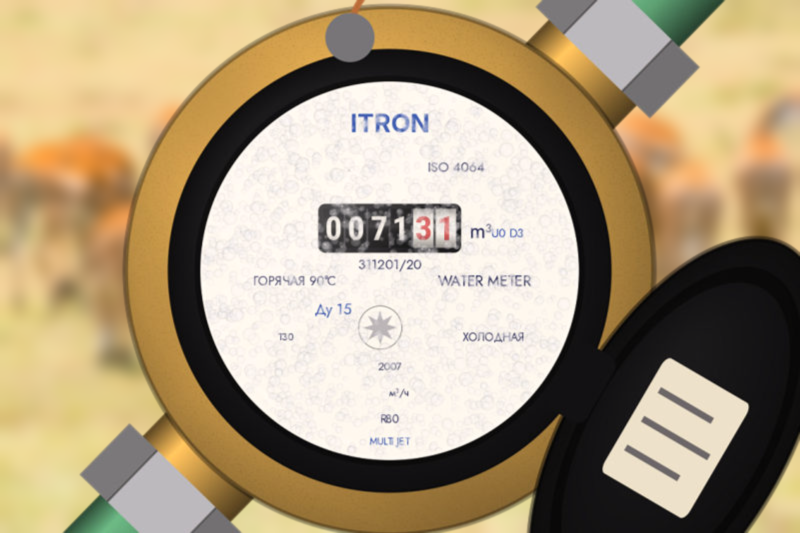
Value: {"value": 71.31, "unit": "m³"}
